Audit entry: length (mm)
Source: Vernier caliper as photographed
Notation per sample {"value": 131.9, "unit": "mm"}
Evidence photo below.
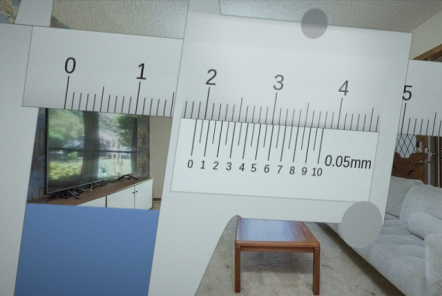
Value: {"value": 18.8, "unit": "mm"}
